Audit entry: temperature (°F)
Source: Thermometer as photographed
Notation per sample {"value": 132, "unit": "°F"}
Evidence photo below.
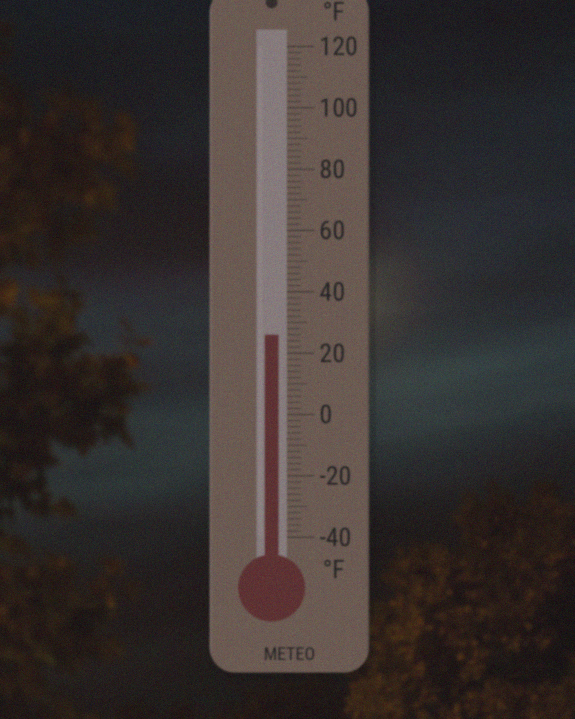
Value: {"value": 26, "unit": "°F"}
